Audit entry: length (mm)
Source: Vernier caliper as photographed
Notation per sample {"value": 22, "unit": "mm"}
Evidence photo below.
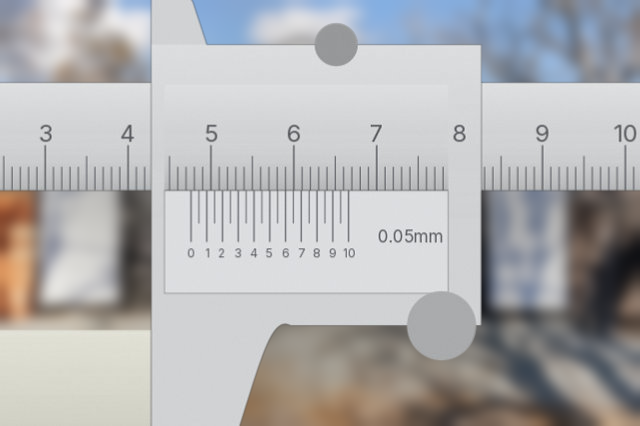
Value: {"value": 47.6, "unit": "mm"}
